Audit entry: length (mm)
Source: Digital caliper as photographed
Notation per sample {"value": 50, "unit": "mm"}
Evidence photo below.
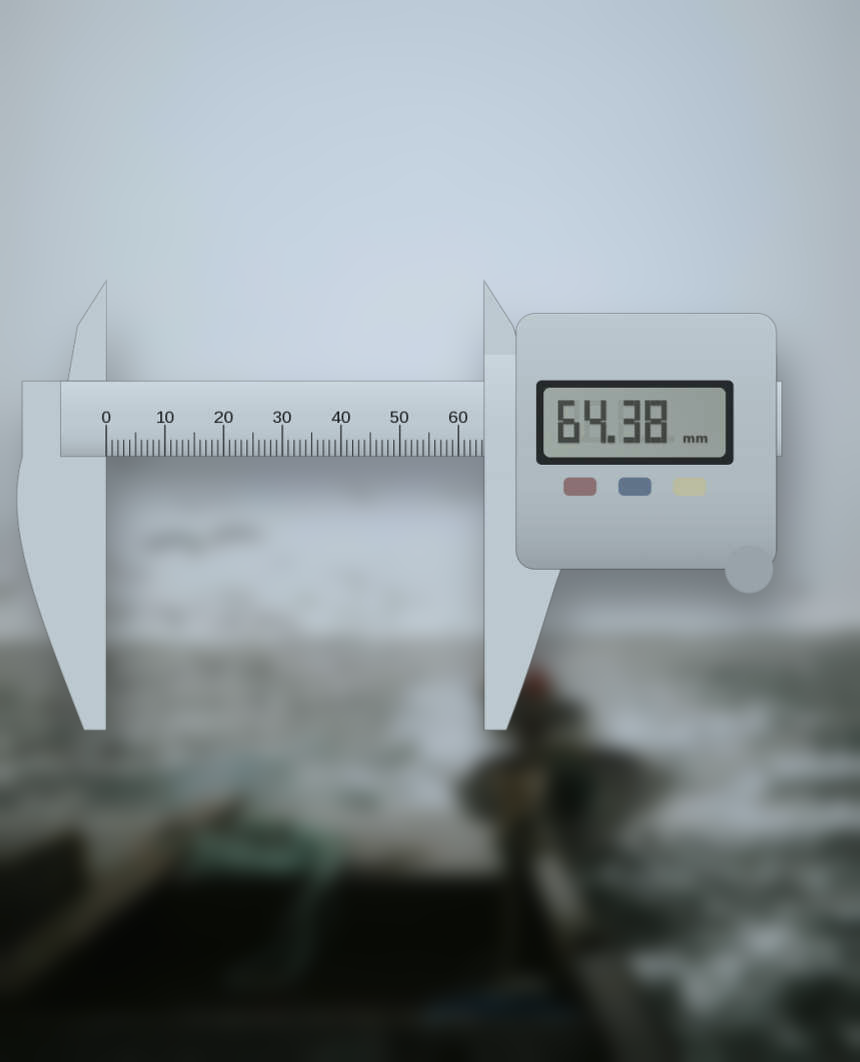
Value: {"value": 64.38, "unit": "mm"}
